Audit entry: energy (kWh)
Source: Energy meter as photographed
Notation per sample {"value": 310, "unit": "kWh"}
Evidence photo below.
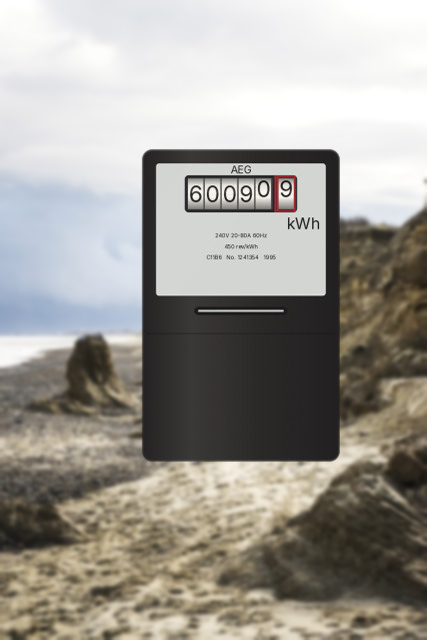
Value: {"value": 60090.9, "unit": "kWh"}
